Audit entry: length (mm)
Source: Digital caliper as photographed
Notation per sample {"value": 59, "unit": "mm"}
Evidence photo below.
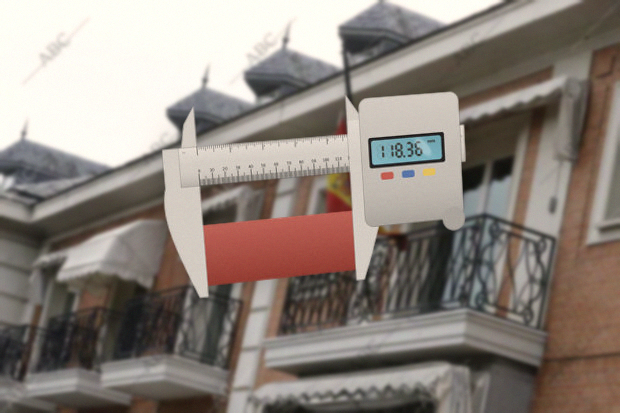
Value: {"value": 118.36, "unit": "mm"}
